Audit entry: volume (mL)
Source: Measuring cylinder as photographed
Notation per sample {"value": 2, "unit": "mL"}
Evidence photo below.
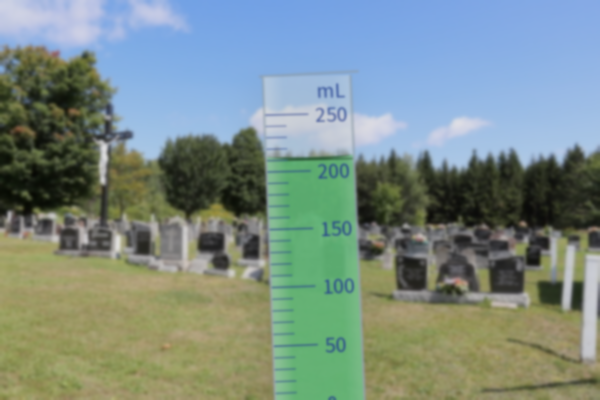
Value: {"value": 210, "unit": "mL"}
